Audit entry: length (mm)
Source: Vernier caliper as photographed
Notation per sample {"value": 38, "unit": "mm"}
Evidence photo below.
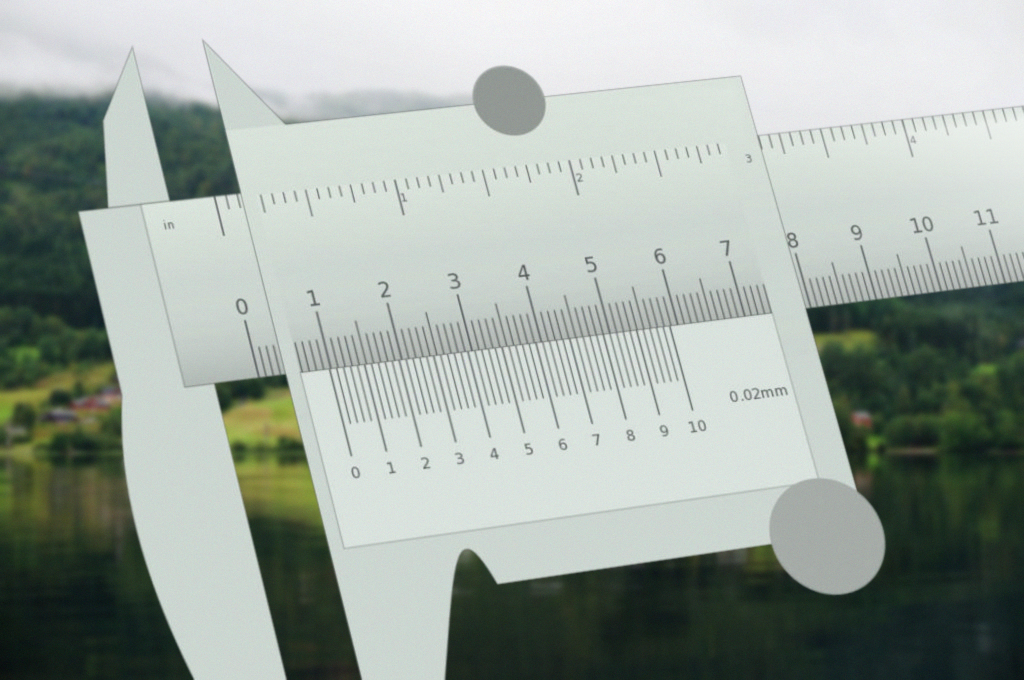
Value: {"value": 9.8, "unit": "mm"}
